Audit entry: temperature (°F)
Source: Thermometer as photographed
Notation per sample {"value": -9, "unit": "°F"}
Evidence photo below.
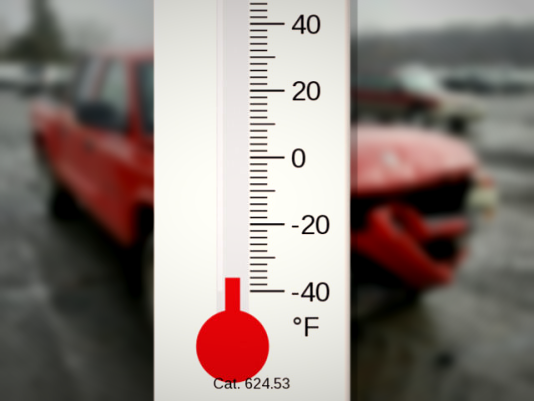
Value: {"value": -36, "unit": "°F"}
